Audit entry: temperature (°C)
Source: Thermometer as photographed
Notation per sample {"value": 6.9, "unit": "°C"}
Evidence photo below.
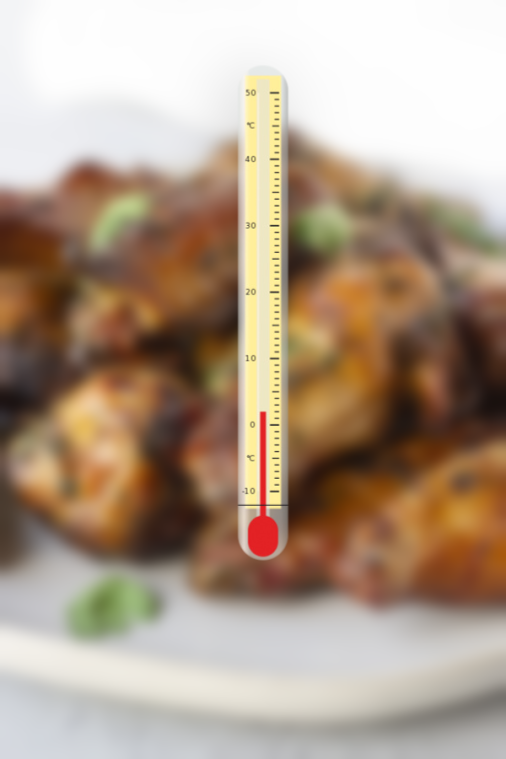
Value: {"value": 2, "unit": "°C"}
